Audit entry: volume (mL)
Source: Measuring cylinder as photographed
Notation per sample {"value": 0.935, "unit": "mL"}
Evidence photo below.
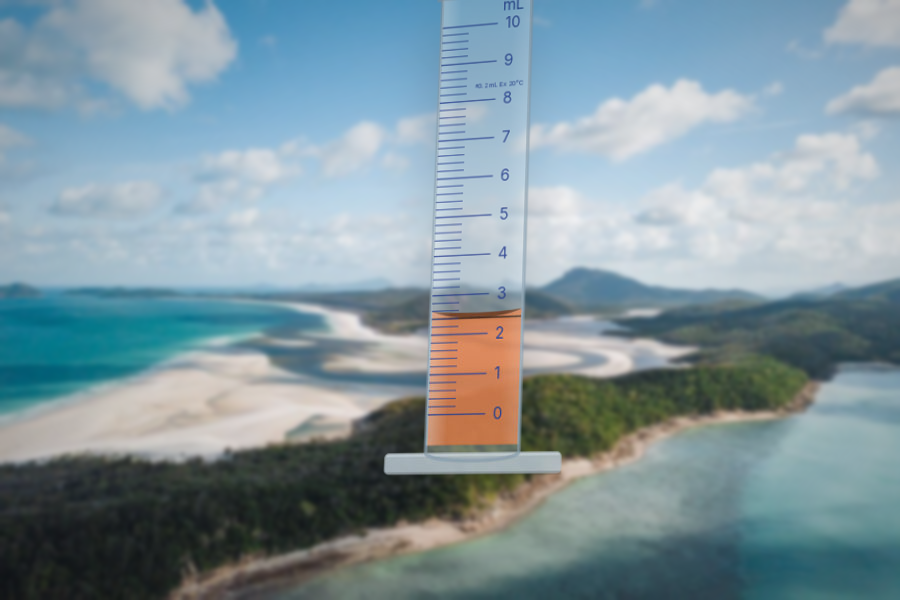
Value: {"value": 2.4, "unit": "mL"}
